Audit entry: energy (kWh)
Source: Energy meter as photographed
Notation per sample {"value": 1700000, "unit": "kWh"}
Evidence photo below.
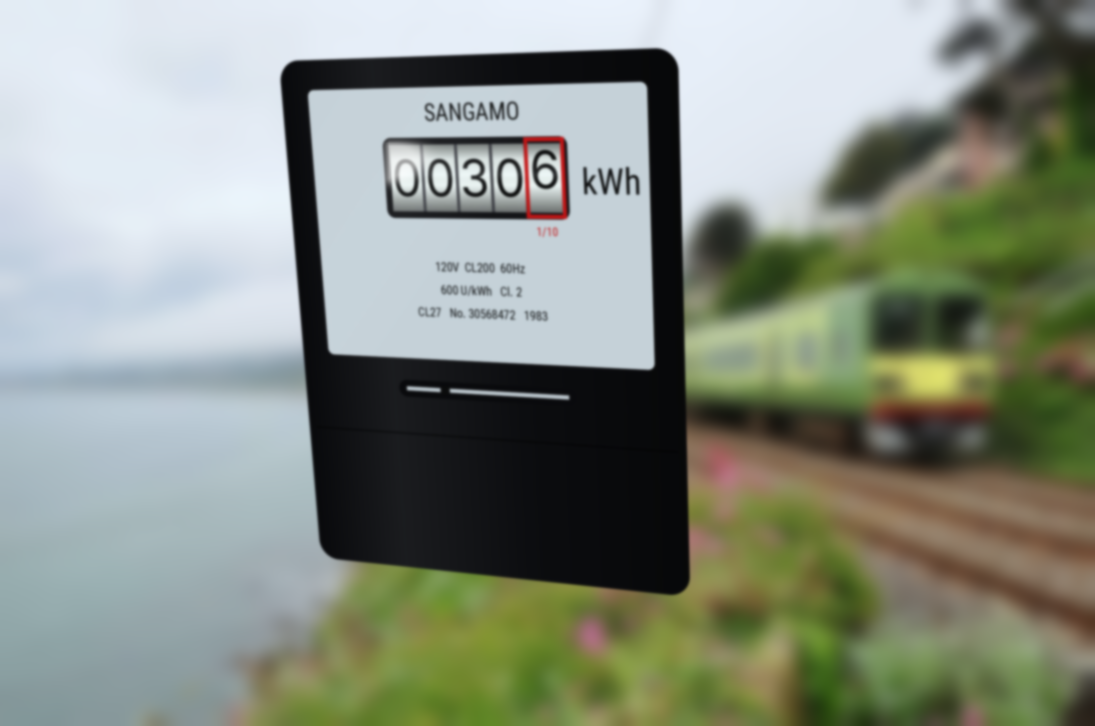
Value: {"value": 30.6, "unit": "kWh"}
